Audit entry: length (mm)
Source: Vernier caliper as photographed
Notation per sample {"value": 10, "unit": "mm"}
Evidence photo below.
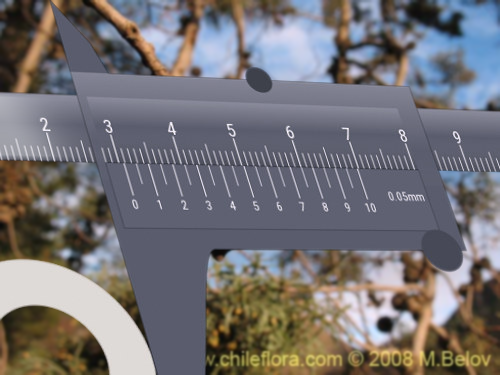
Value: {"value": 30.8, "unit": "mm"}
